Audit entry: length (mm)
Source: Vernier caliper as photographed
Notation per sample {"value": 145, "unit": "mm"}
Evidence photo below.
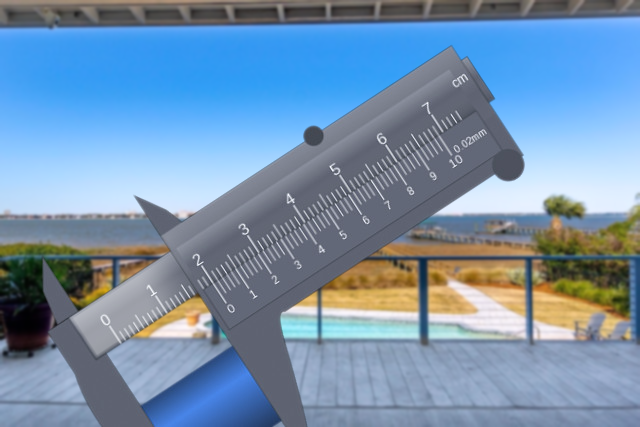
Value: {"value": 20.0, "unit": "mm"}
